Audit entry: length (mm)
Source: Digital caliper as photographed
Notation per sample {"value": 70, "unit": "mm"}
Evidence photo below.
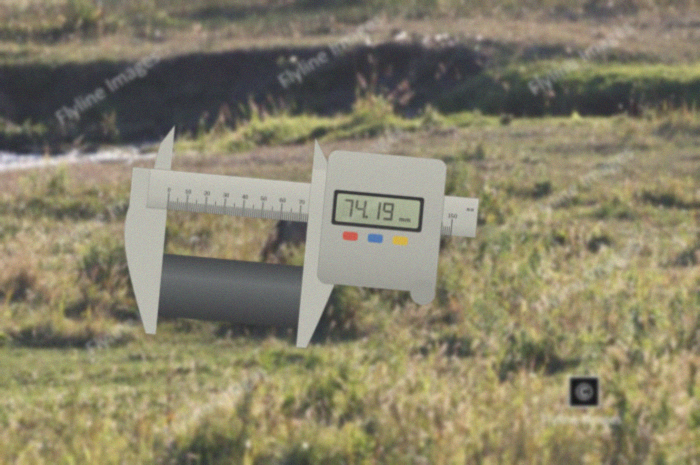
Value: {"value": 74.19, "unit": "mm"}
